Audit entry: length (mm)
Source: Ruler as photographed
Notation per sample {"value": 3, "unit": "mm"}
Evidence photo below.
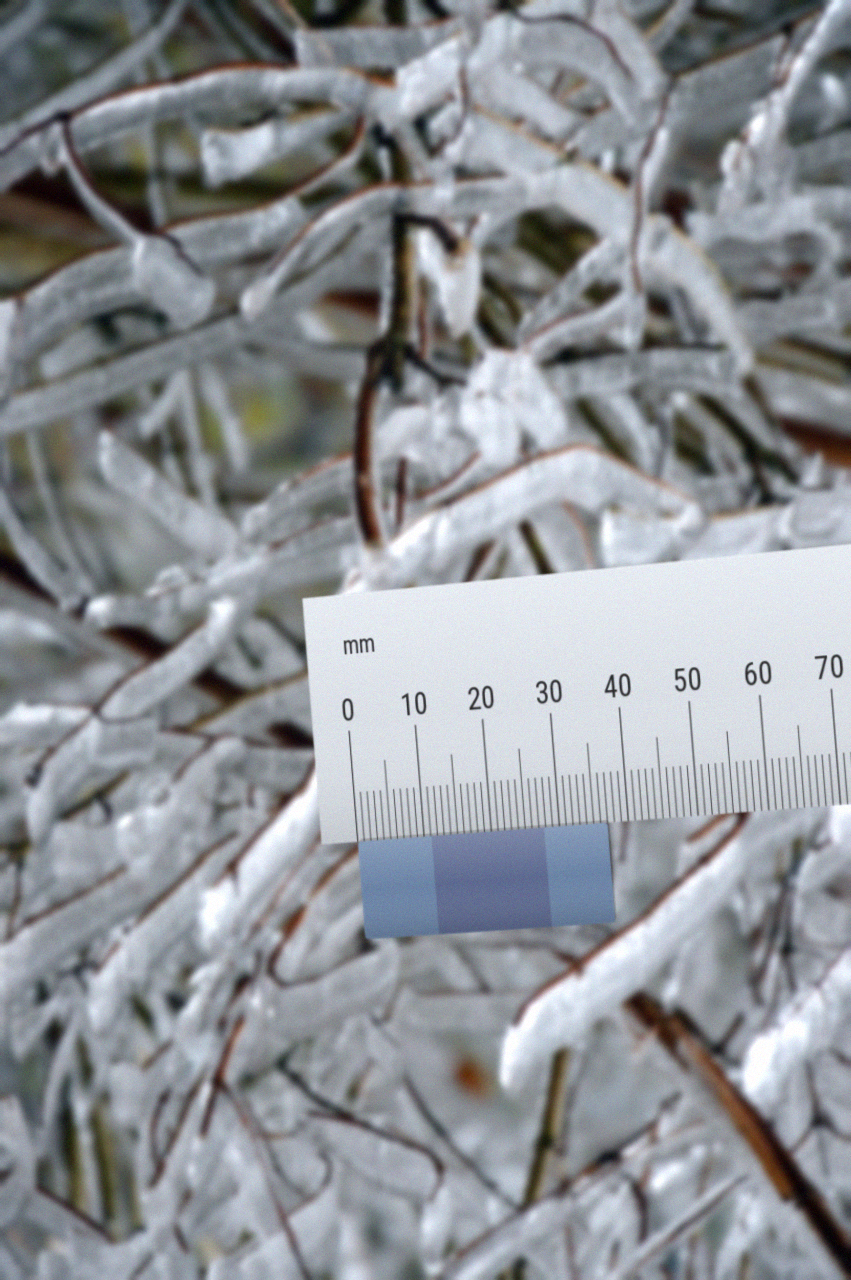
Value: {"value": 37, "unit": "mm"}
